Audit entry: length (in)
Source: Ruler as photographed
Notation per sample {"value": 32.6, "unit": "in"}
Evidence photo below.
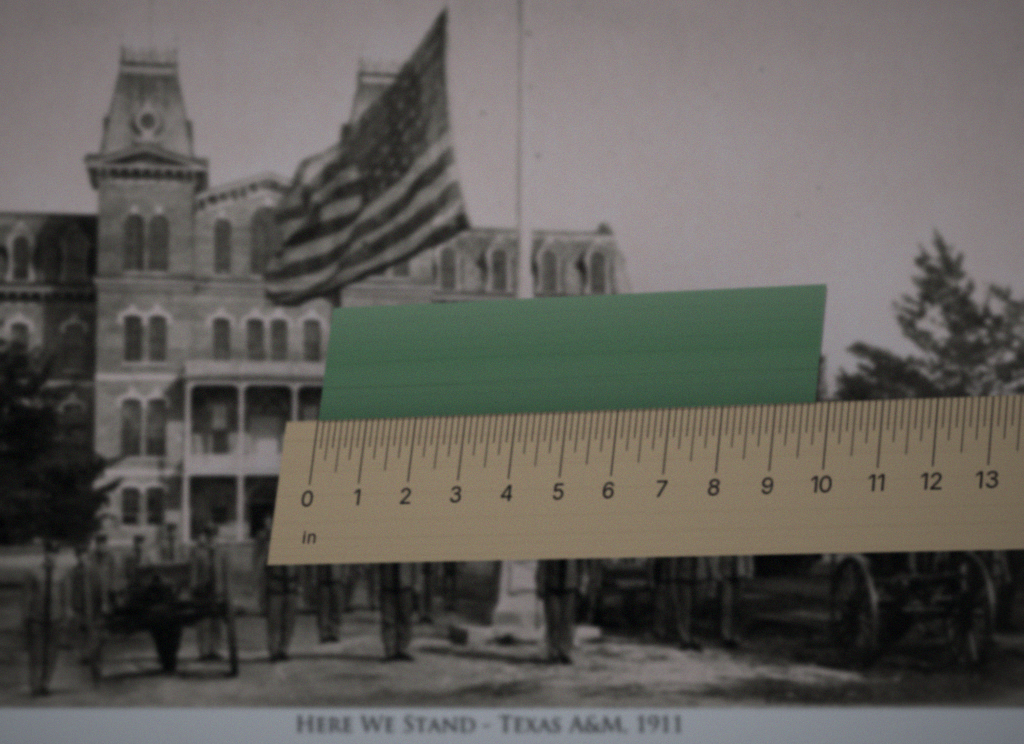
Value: {"value": 9.75, "unit": "in"}
